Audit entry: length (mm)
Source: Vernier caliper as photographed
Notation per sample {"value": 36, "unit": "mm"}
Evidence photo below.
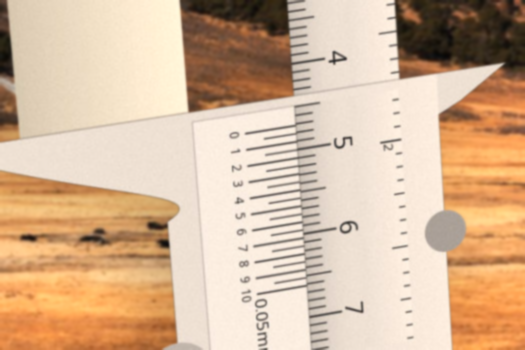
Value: {"value": 47.2, "unit": "mm"}
